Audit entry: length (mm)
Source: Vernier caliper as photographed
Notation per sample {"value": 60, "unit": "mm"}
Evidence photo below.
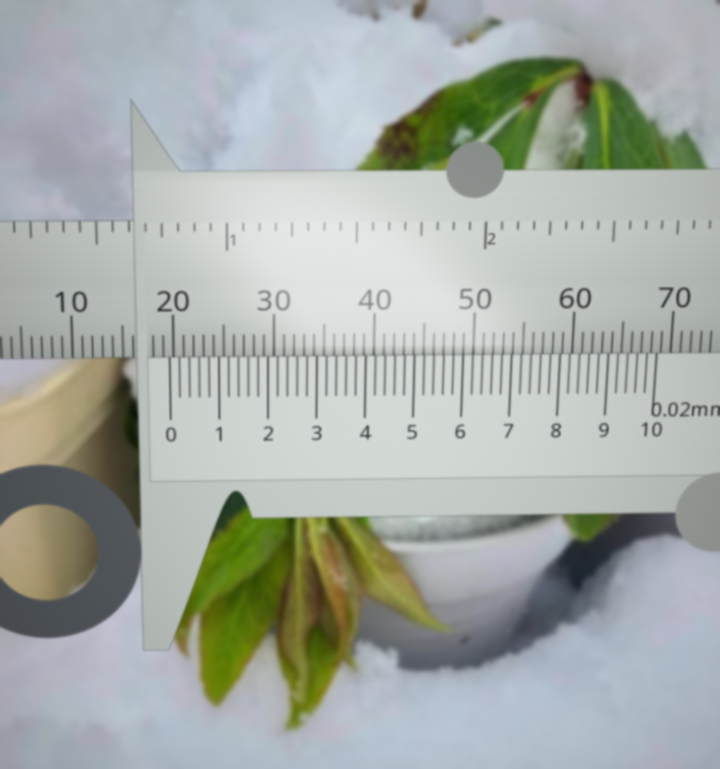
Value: {"value": 19.6, "unit": "mm"}
